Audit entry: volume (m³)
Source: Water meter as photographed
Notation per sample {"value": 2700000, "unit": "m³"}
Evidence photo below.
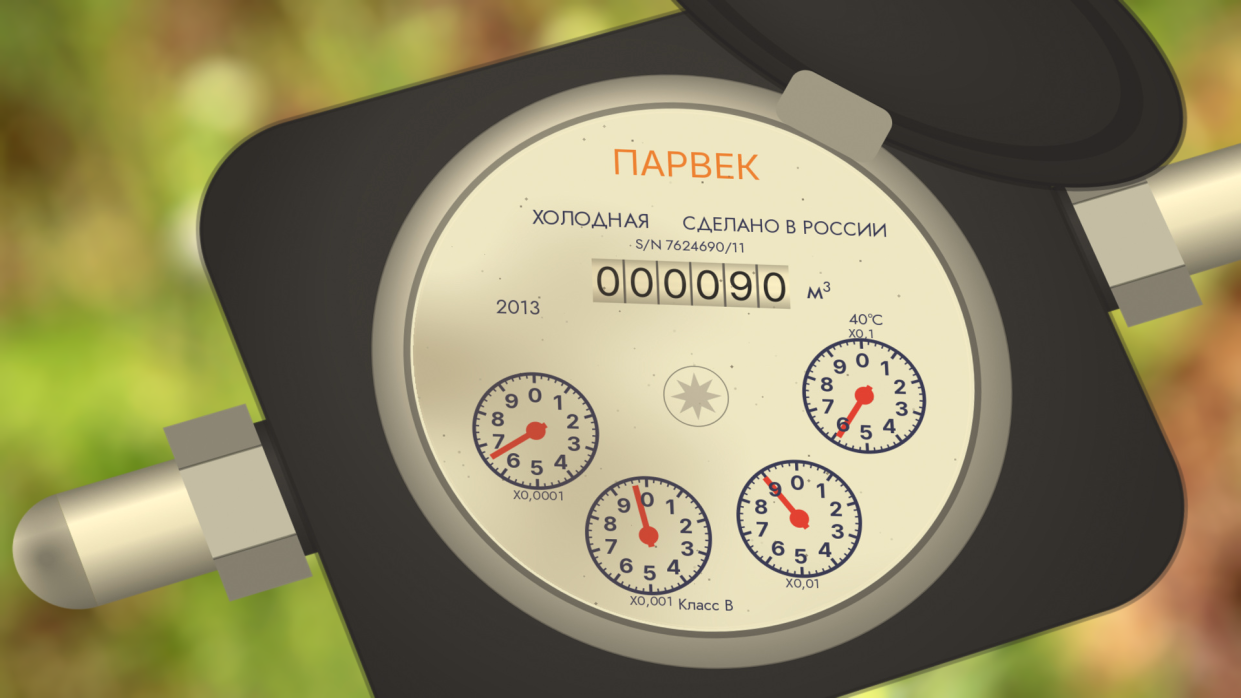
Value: {"value": 90.5896, "unit": "m³"}
